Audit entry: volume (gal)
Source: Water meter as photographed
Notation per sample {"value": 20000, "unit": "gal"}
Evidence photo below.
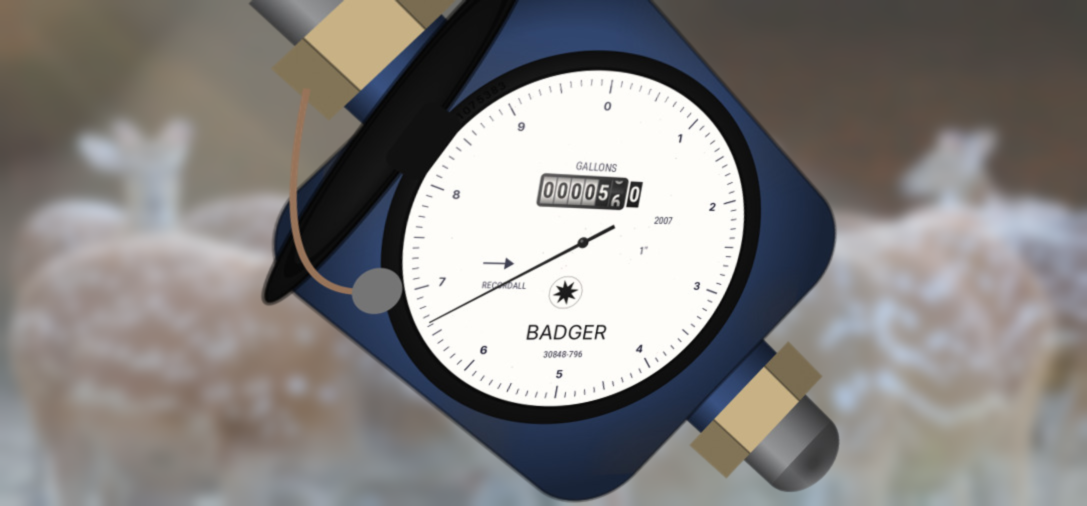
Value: {"value": 556.6, "unit": "gal"}
